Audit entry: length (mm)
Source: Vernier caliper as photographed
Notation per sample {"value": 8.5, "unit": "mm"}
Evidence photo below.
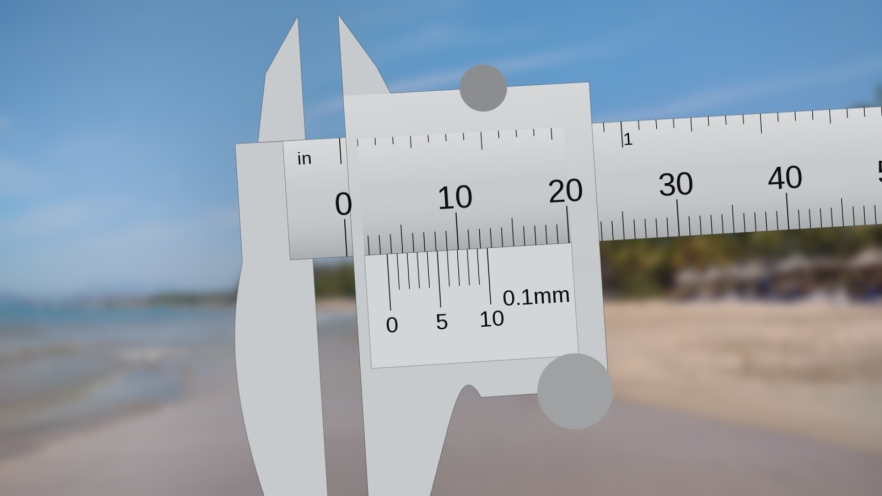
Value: {"value": 3.6, "unit": "mm"}
